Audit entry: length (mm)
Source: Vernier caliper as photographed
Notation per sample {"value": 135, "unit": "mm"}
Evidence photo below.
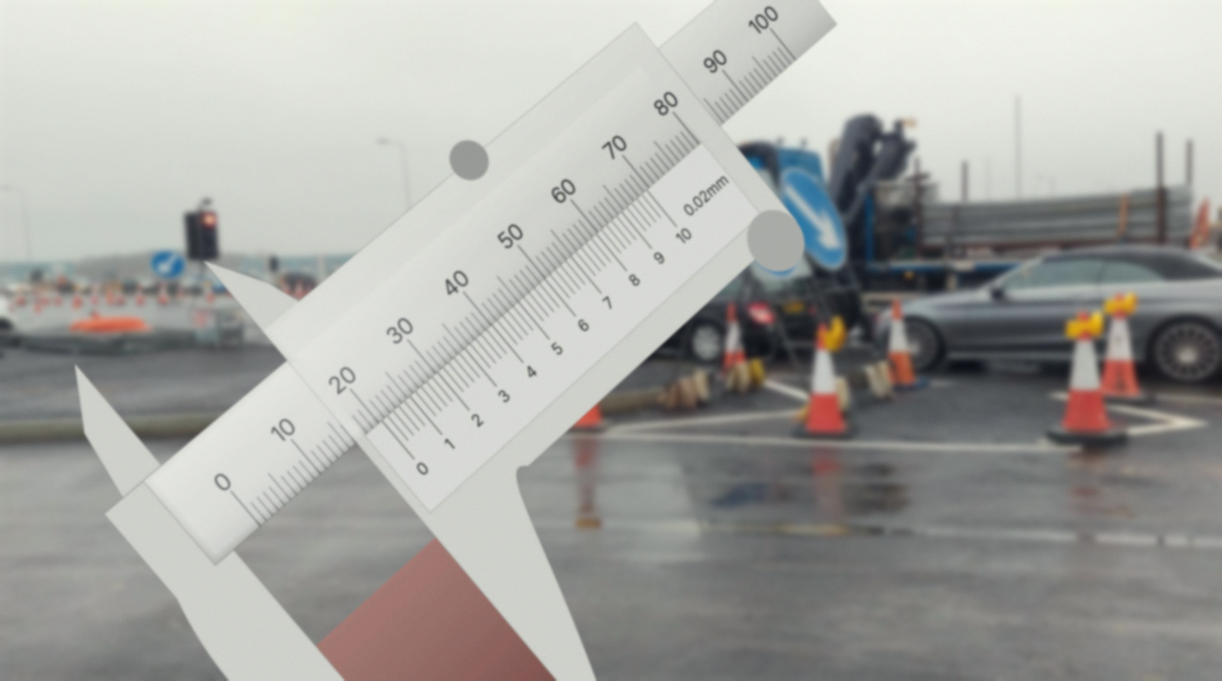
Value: {"value": 20.5, "unit": "mm"}
